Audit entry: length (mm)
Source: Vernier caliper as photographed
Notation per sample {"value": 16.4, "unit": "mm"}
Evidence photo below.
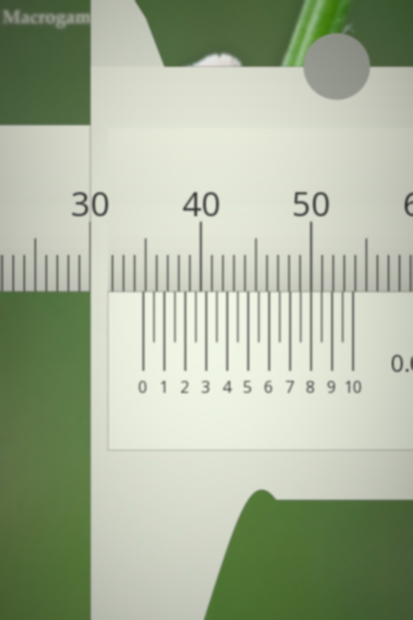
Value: {"value": 34.8, "unit": "mm"}
